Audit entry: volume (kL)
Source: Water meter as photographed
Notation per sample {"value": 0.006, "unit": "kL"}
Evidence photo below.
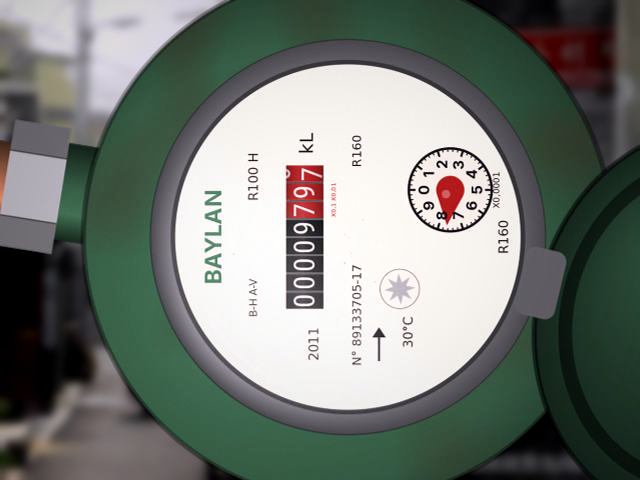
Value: {"value": 9.7967, "unit": "kL"}
